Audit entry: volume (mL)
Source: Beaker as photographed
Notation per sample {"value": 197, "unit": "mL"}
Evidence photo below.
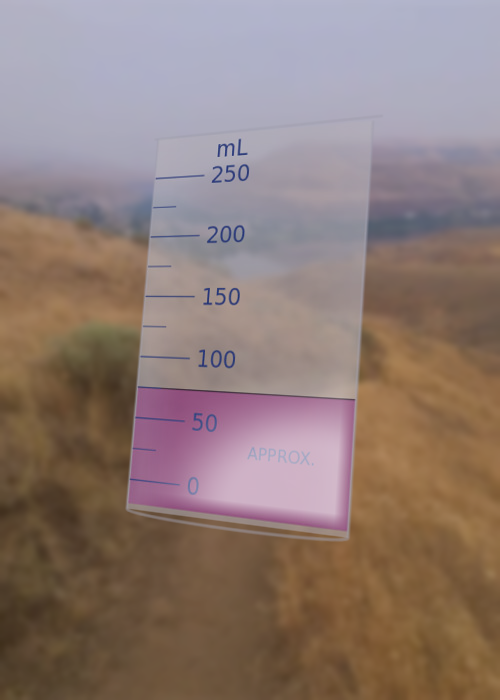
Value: {"value": 75, "unit": "mL"}
